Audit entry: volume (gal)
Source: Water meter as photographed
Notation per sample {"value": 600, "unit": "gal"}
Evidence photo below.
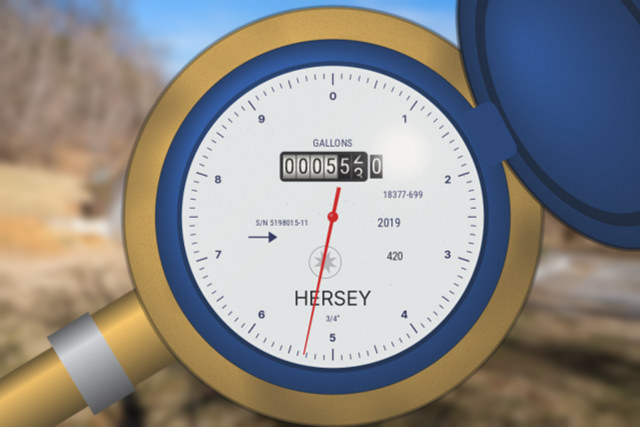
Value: {"value": 5525.3, "unit": "gal"}
